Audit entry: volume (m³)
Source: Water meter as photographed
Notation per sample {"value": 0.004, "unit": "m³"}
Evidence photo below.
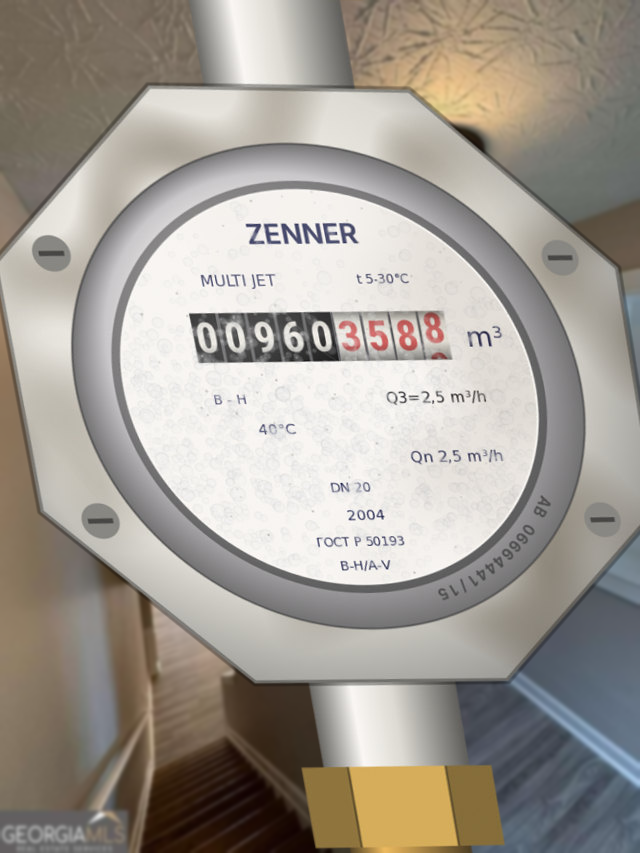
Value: {"value": 960.3588, "unit": "m³"}
